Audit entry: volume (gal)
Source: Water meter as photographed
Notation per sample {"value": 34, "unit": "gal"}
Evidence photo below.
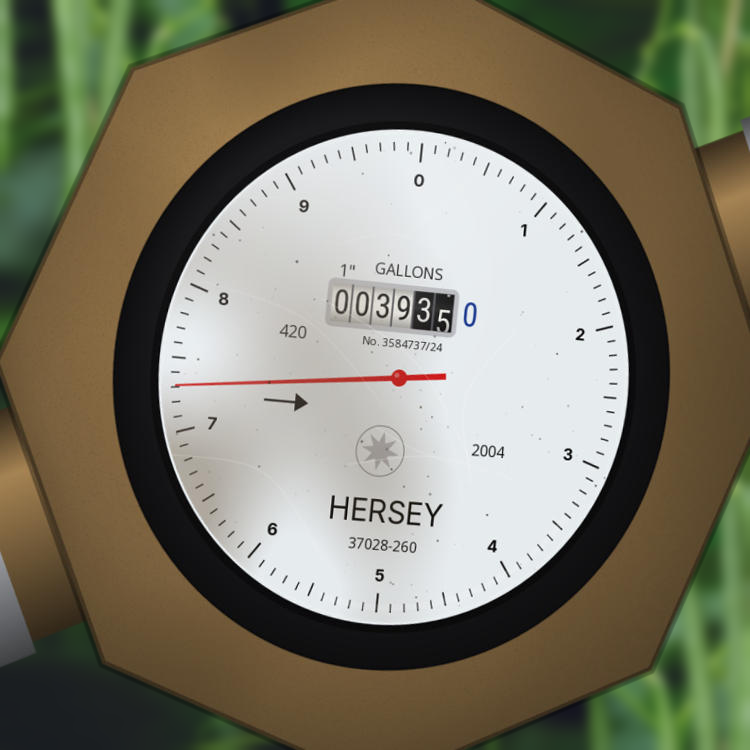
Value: {"value": 39347.3, "unit": "gal"}
